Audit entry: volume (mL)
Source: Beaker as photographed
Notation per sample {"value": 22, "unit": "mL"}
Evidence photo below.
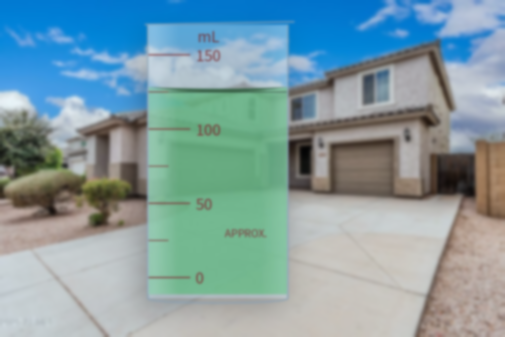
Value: {"value": 125, "unit": "mL"}
